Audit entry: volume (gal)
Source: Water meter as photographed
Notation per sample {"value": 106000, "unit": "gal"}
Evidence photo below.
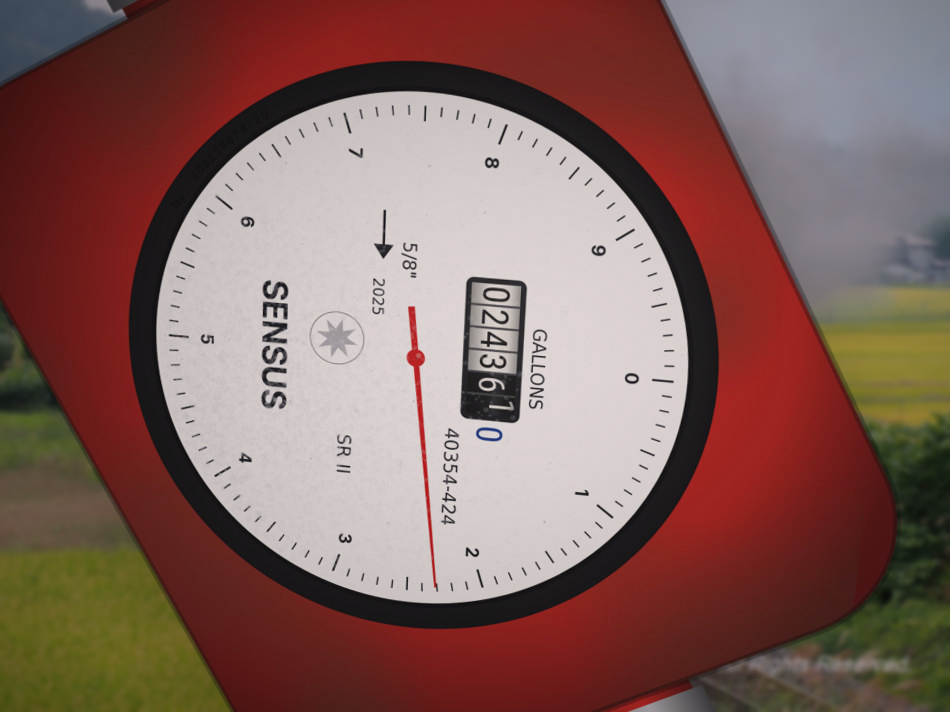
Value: {"value": 243612.3, "unit": "gal"}
